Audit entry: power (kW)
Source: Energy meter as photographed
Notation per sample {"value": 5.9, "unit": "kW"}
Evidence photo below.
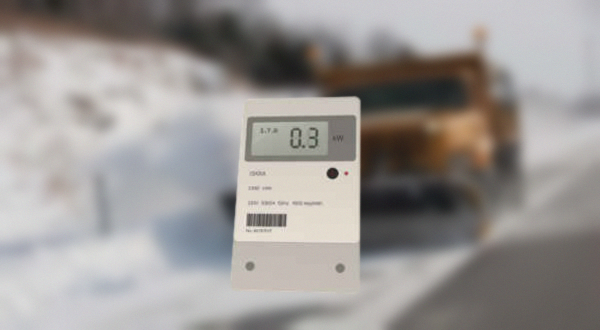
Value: {"value": 0.3, "unit": "kW"}
